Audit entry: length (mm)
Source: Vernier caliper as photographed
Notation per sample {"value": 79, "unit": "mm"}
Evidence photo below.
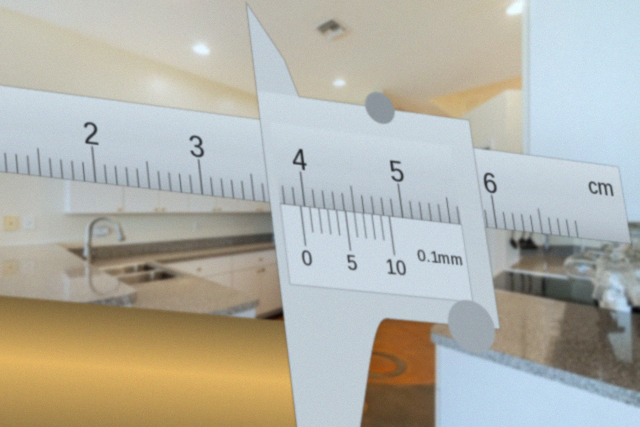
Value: {"value": 39.6, "unit": "mm"}
